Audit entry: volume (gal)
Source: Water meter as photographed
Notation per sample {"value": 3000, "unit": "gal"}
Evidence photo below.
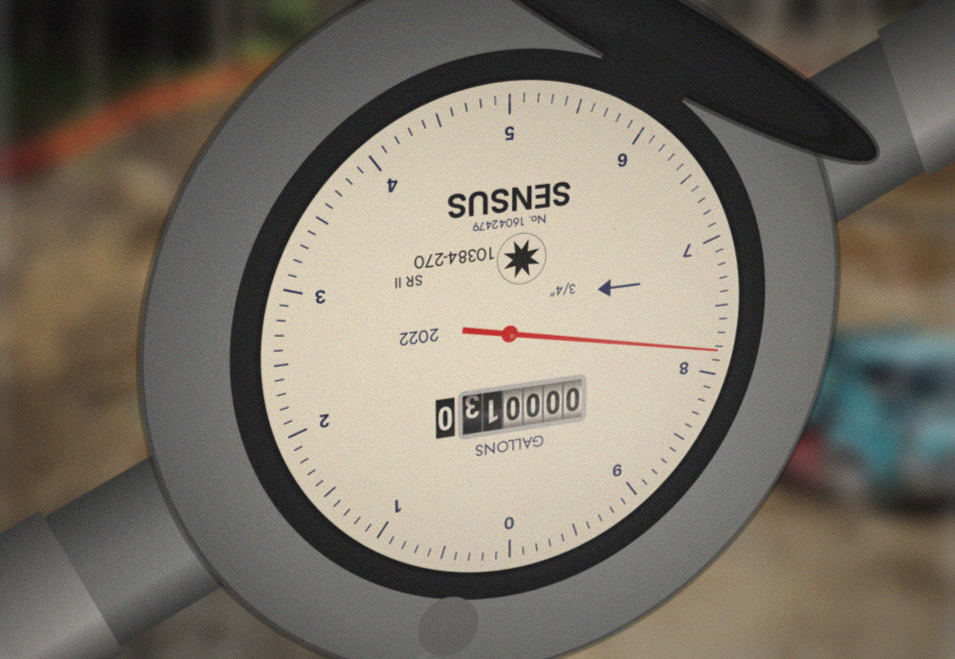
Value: {"value": 127.8, "unit": "gal"}
